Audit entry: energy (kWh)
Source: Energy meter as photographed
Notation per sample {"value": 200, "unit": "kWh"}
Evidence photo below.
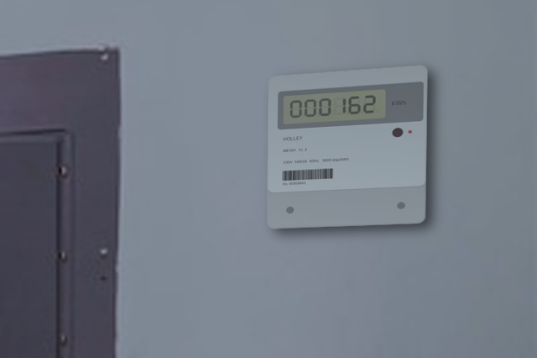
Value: {"value": 162, "unit": "kWh"}
